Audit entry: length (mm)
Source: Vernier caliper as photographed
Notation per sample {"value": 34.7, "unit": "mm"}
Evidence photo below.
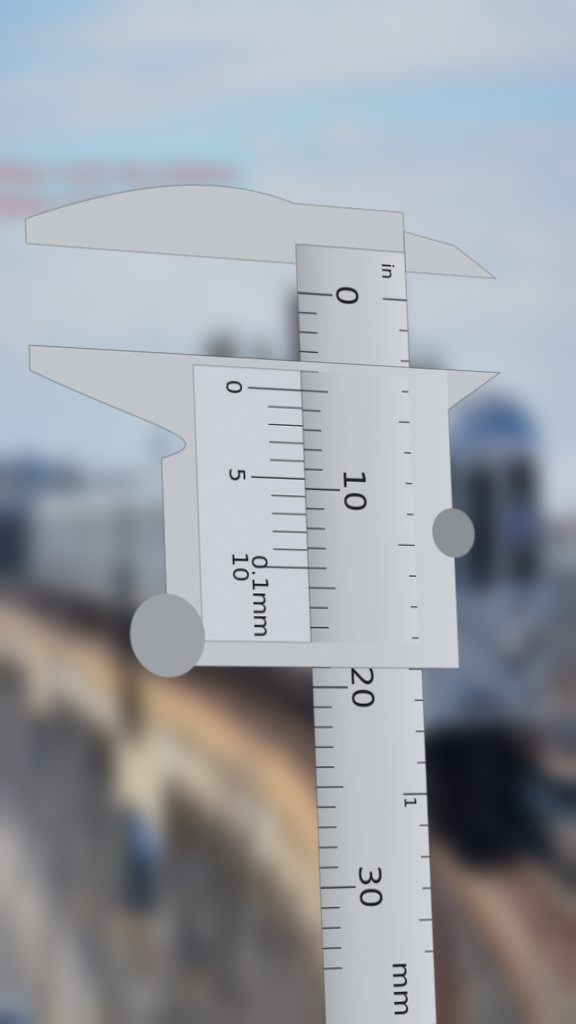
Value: {"value": 5.0, "unit": "mm"}
